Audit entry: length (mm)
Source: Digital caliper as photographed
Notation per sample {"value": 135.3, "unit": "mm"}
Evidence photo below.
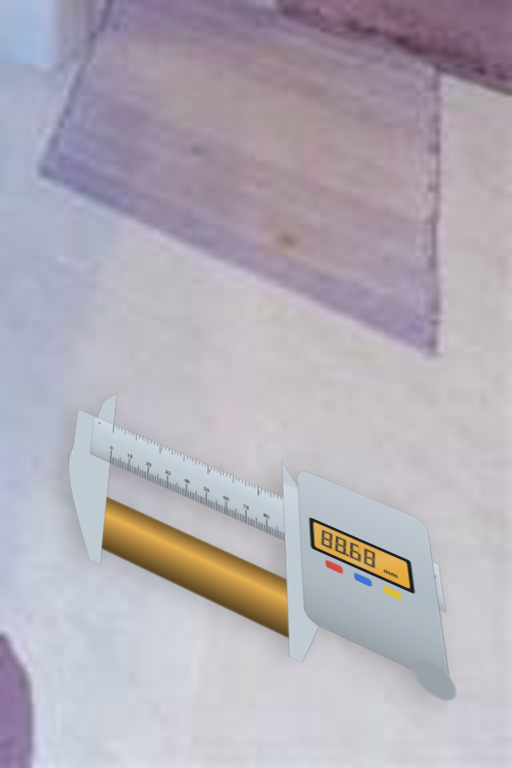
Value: {"value": 88.68, "unit": "mm"}
